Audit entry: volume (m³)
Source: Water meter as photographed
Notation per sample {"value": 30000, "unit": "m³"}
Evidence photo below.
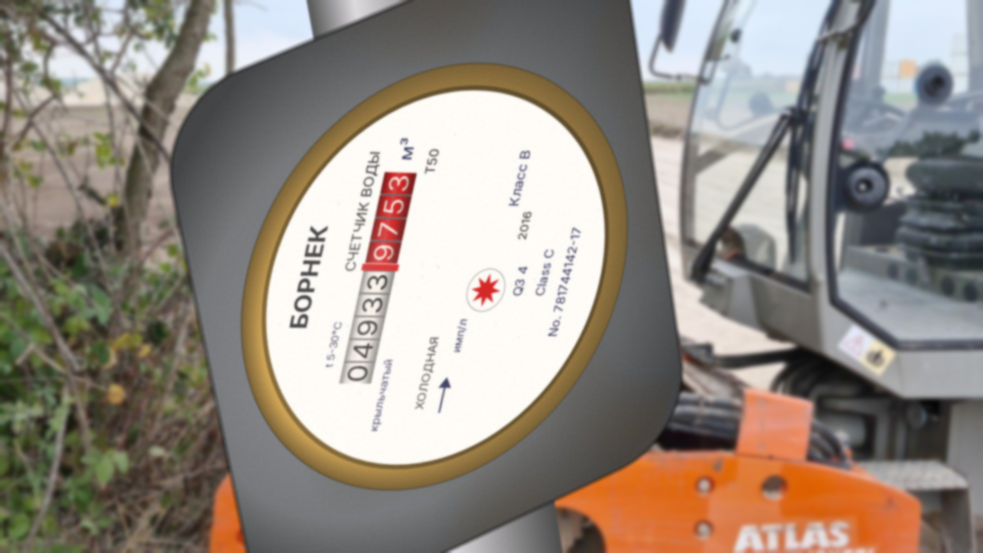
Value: {"value": 4933.9753, "unit": "m³"}
